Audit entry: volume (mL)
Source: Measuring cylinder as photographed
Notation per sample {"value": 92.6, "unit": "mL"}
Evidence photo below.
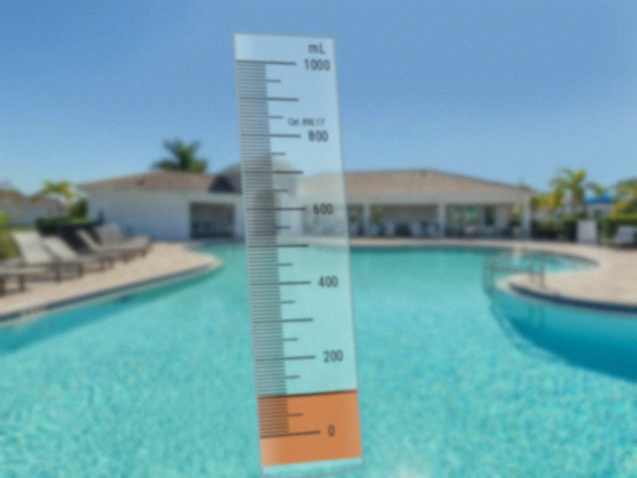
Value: {"value": 100, "unit": "mL"}
